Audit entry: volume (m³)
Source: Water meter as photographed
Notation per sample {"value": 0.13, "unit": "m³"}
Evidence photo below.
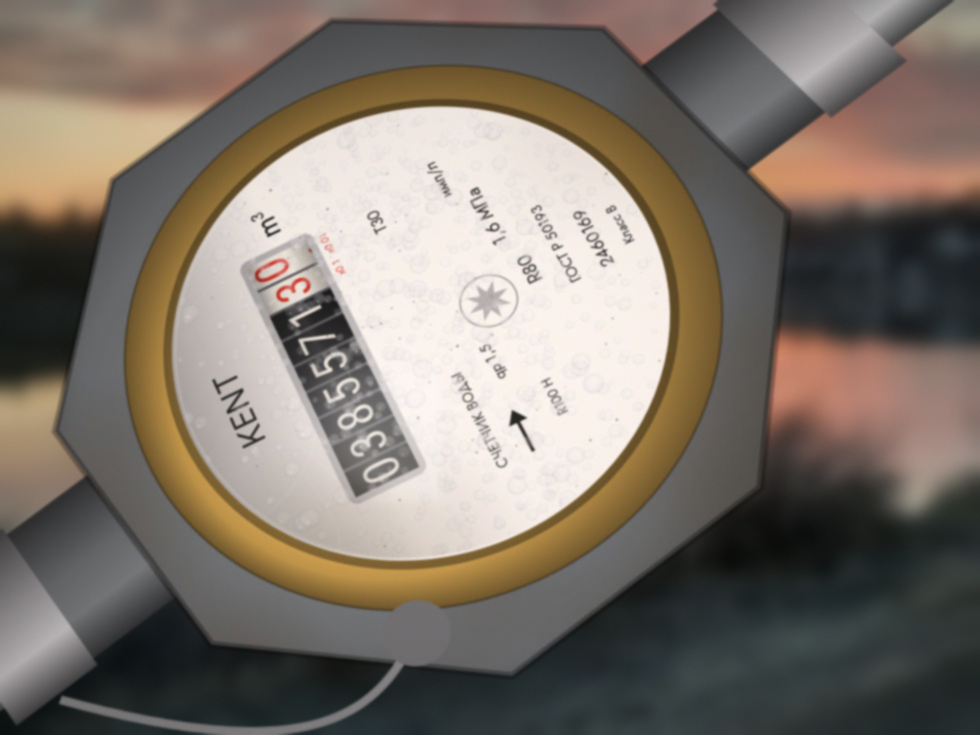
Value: {"value": 385571.30, "unit": "m³"}
